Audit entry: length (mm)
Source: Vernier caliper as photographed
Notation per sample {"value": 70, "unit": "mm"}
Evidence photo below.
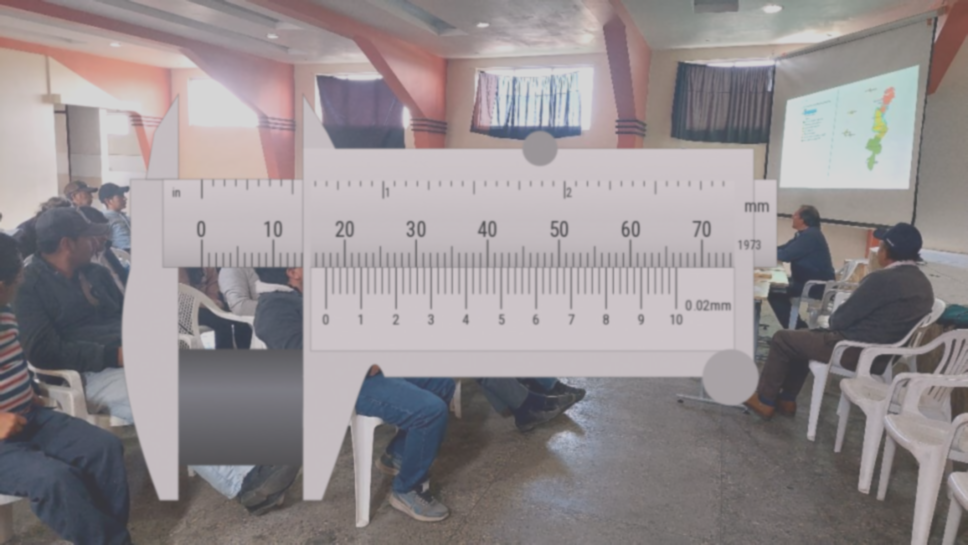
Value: {"value": 17.4, "unit": "mm"}
